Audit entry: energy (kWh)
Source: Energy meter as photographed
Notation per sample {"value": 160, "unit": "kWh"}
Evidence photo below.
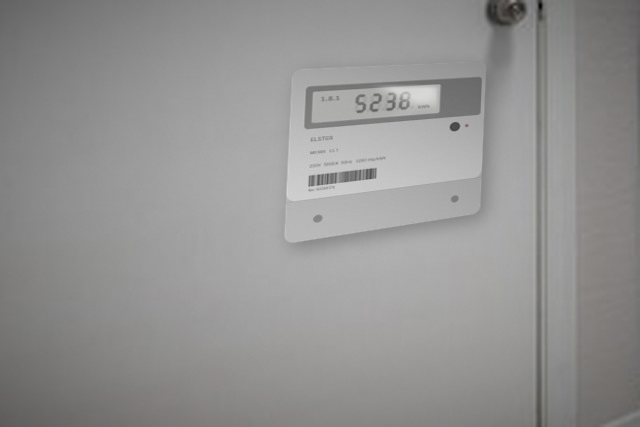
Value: {"value": 5238, "unit": "kWh"}
